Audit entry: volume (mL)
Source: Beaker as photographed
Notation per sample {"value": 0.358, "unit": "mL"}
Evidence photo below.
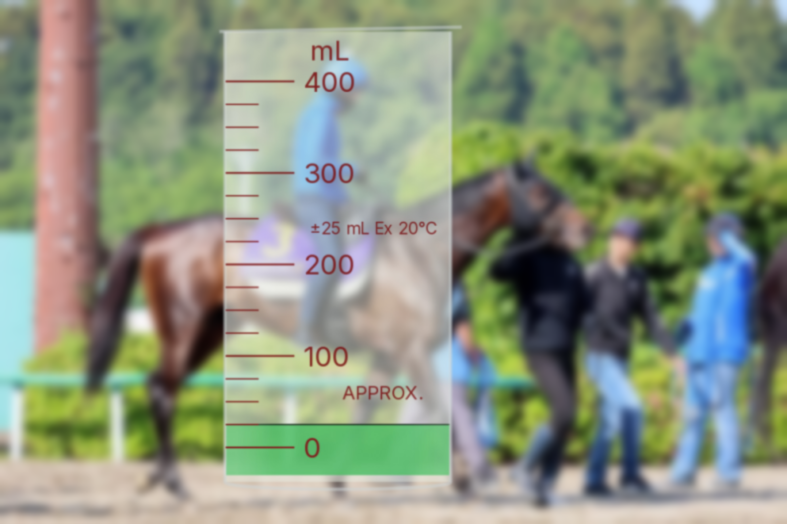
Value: {"value": 25, "unit": "mL"}
